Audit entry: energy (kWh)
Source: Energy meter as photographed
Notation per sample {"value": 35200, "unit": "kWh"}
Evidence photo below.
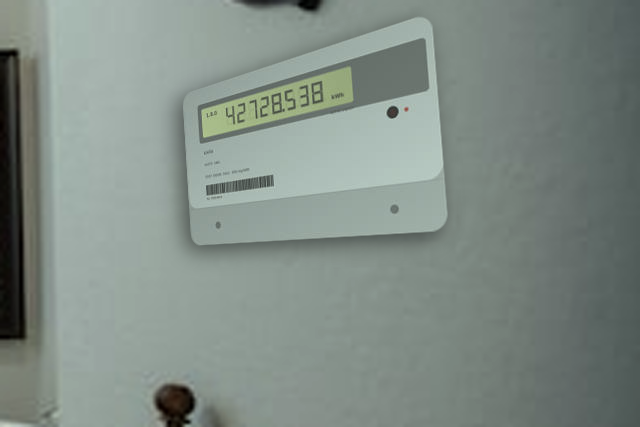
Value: {"value": 42728.538, "unit": "kWh"}
